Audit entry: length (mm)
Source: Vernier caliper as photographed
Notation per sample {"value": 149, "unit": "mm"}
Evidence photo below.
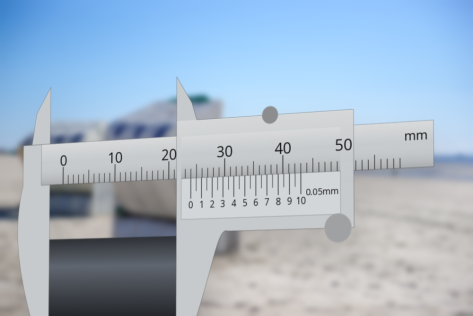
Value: {"value": 24.0, "unit": "mm"}
